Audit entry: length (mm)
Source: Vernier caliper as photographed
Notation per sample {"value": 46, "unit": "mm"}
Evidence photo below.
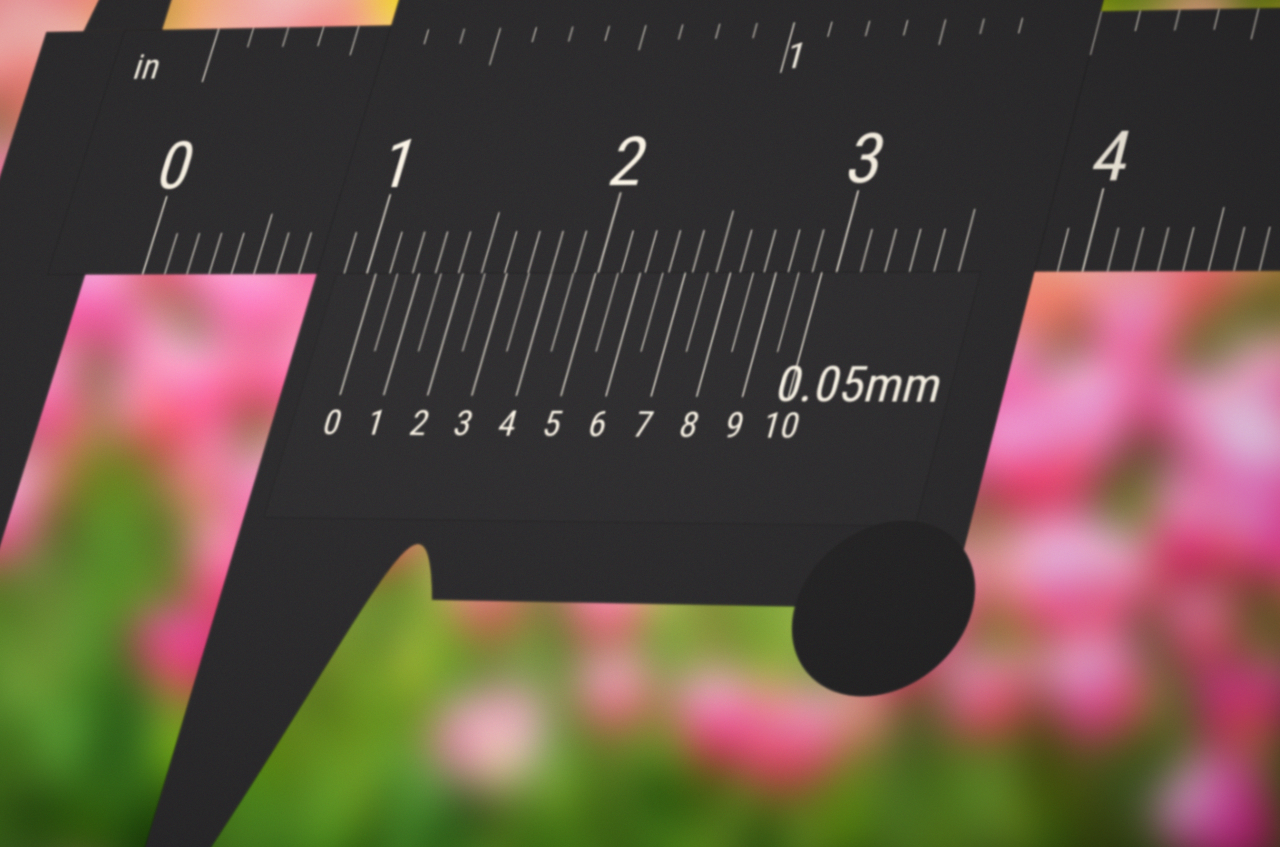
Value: {"value": 10.4, "unit": "mm"}
